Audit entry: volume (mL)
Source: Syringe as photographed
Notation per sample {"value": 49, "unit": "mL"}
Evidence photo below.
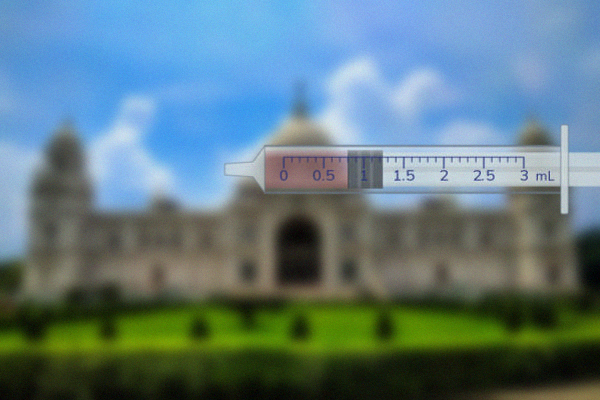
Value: {"value": 0.8, "unit": "mL"}
